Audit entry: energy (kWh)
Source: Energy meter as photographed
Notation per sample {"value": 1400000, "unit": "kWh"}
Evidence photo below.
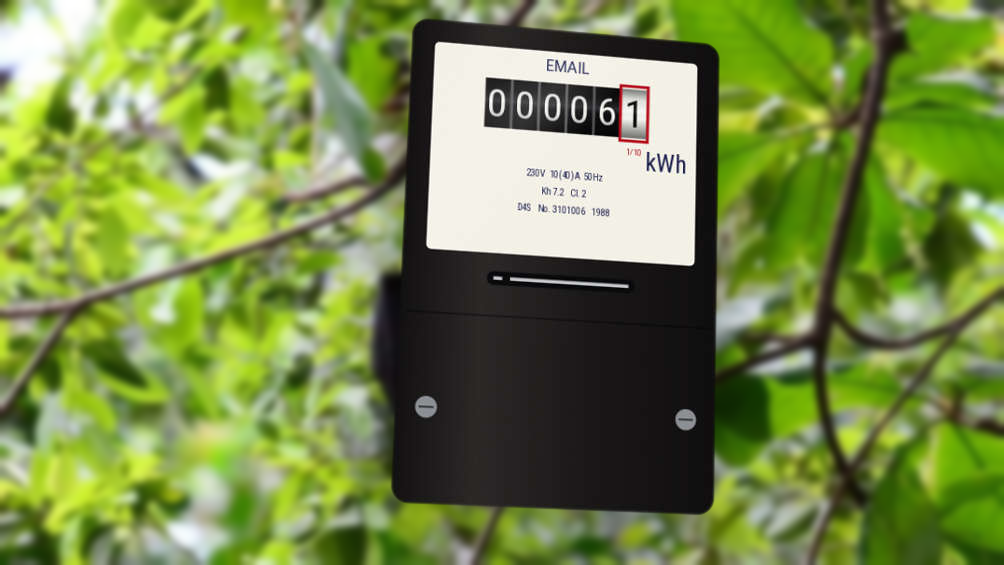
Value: {"value": 6.1, "unit": "kWh"}
